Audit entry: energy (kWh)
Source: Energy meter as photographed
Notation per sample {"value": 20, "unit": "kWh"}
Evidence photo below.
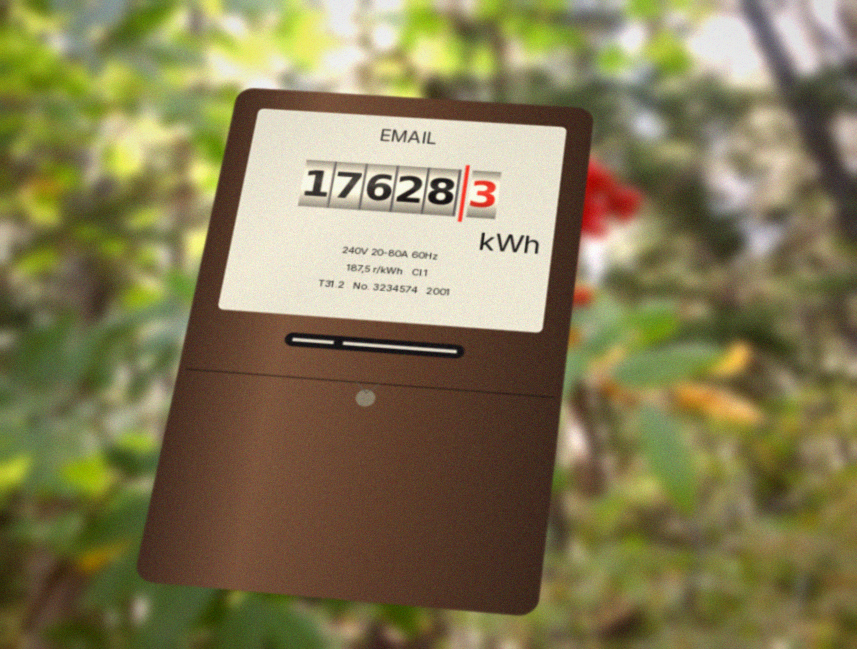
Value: {"value": 17628.3, "unit": "kWh"}
